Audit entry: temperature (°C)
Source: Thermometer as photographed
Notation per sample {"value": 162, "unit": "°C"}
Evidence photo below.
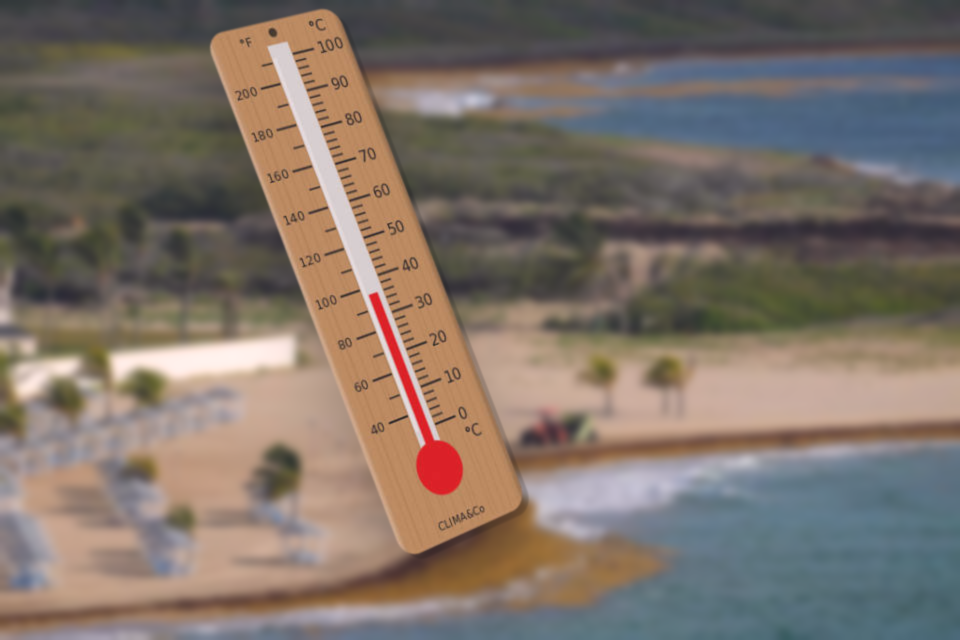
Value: {"value": 36, "unit": "°C"}
